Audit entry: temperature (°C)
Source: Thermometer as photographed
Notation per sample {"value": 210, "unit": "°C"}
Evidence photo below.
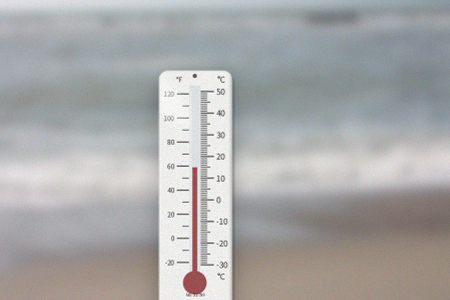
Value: {"value": 15, "unit": "°C"}
